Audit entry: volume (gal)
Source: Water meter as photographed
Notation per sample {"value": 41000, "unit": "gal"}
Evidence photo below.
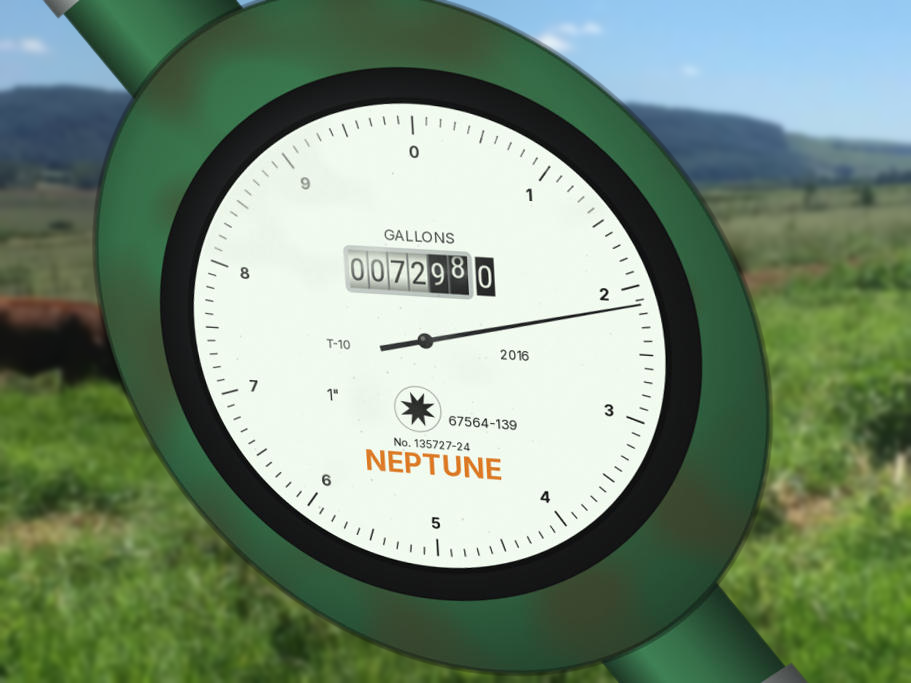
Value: {"value": 72982.1, "unit": "gal"}
